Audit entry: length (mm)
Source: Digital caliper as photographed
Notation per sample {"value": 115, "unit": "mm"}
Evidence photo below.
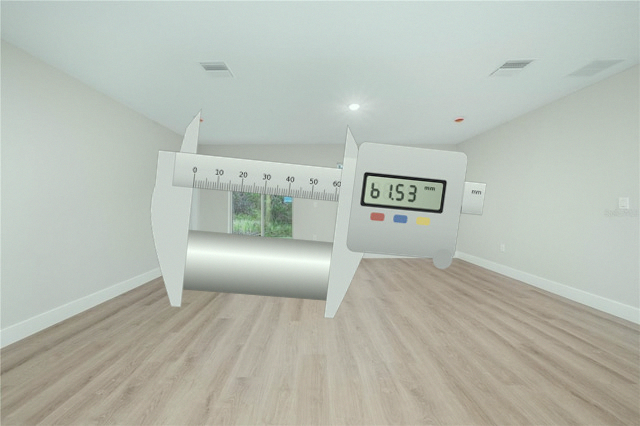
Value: {"value": 61.53, "unit": "mm"}
